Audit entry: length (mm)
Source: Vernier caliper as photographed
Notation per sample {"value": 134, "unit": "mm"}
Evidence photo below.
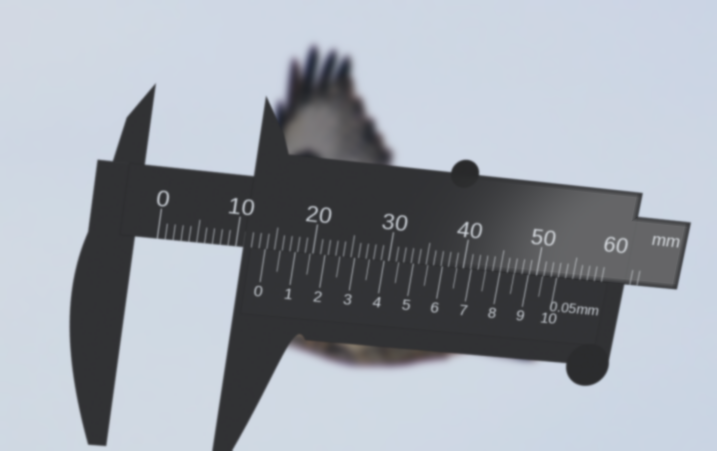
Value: {"value": 13.8, "unit": "mm"}
